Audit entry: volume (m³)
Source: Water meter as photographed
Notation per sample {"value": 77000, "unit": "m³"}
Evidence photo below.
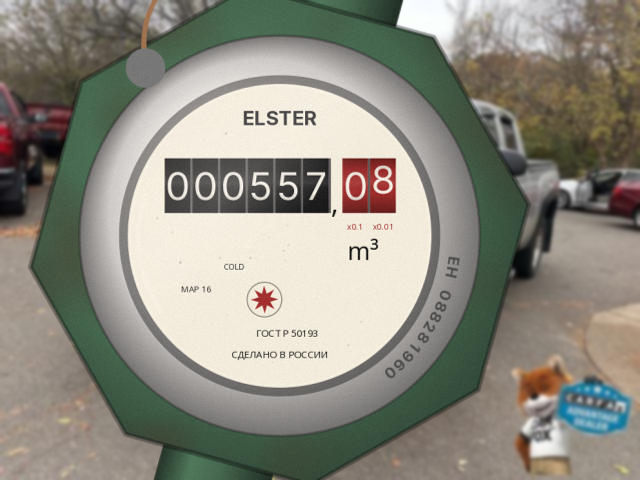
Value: {"value": 557.08, "unit": "m³"}
